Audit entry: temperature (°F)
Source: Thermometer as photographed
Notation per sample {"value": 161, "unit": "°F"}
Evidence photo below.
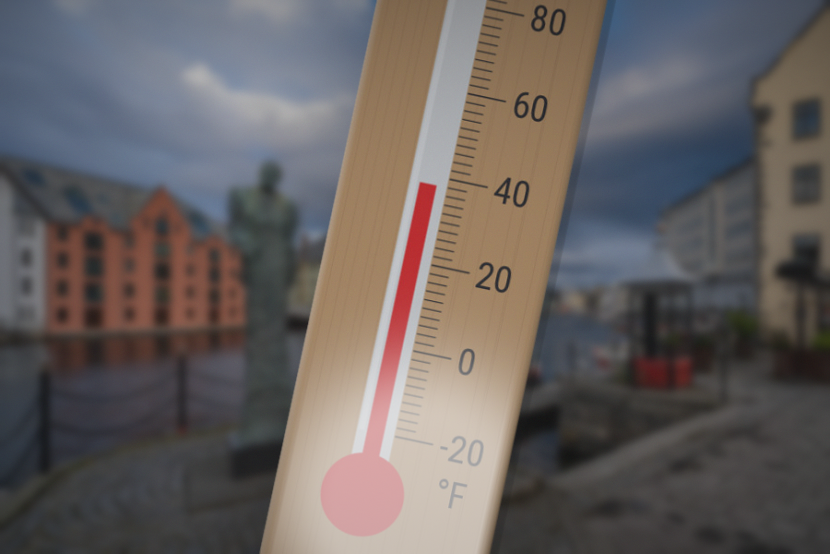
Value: {"value": 38, "unit": "°F"}
